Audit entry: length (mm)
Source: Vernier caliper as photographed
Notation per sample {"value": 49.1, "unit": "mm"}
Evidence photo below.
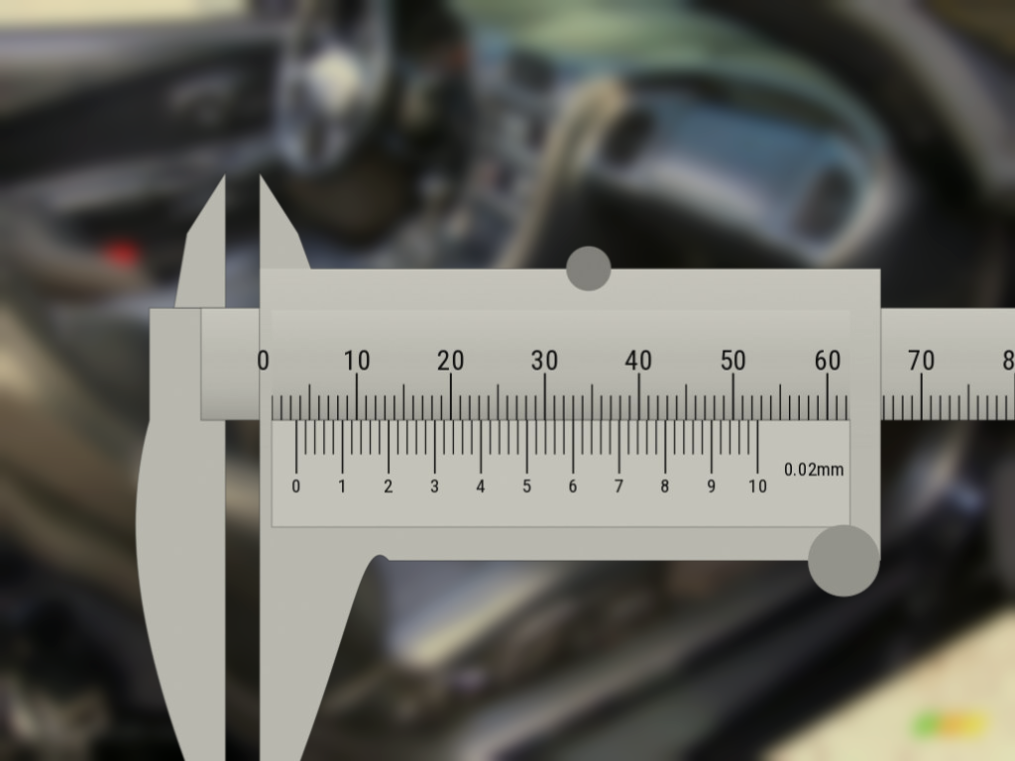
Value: {"value": 3.6, "unit": "mm"}
